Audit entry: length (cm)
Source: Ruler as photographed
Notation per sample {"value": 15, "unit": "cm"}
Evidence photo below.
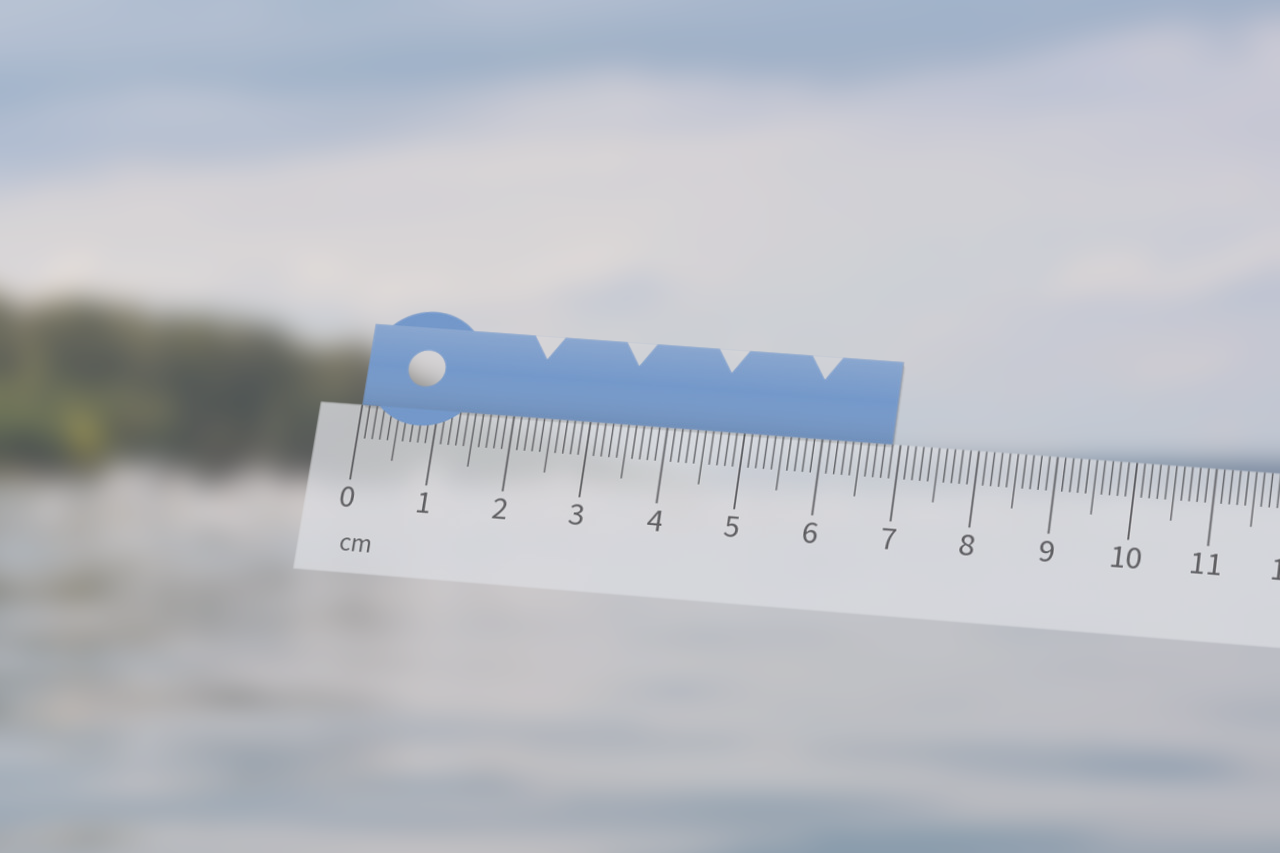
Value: {"value": 6.9, "unit": "cm"}
